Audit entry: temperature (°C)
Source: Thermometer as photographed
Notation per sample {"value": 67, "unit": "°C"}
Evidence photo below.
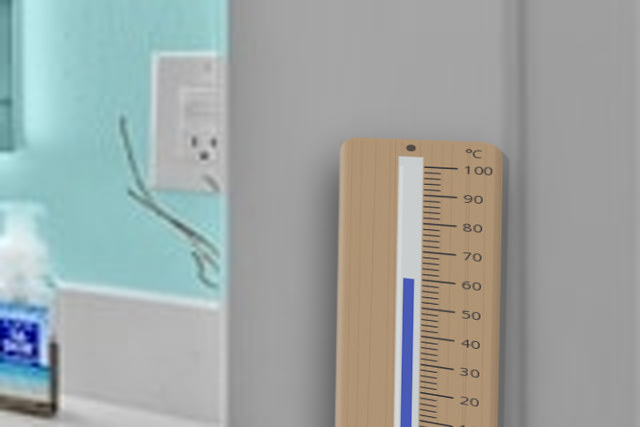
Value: {"value": 60, "unit": "°C"}
